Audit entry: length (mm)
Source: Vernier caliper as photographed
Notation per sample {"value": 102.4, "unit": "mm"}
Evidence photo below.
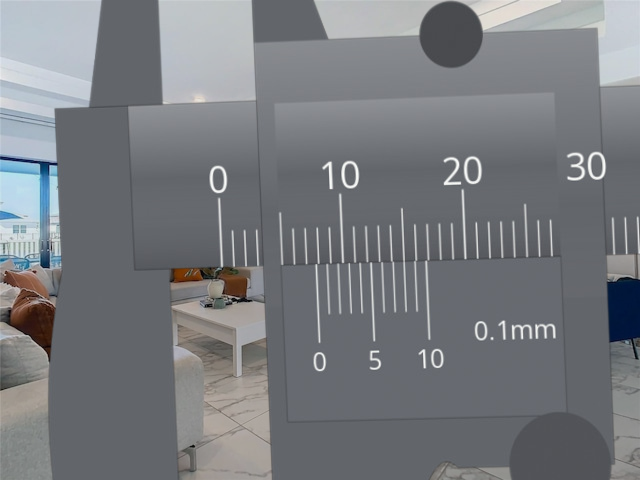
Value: {"value": 7.8, "unit": "mm"}
